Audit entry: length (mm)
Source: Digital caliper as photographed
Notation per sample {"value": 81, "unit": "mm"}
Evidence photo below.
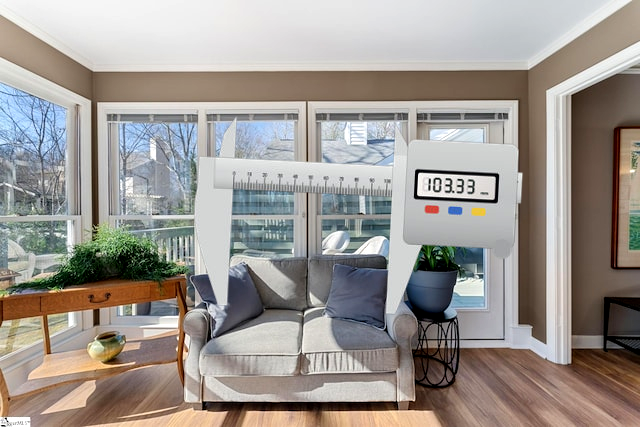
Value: {"value": 103.33, "unit": "mm"}
